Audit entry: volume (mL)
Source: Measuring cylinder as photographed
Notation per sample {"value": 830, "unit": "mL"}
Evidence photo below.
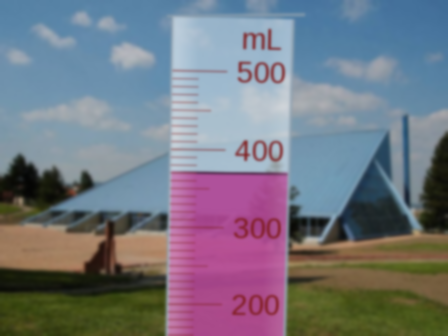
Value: {"value": 370, "unit": "mL"}
